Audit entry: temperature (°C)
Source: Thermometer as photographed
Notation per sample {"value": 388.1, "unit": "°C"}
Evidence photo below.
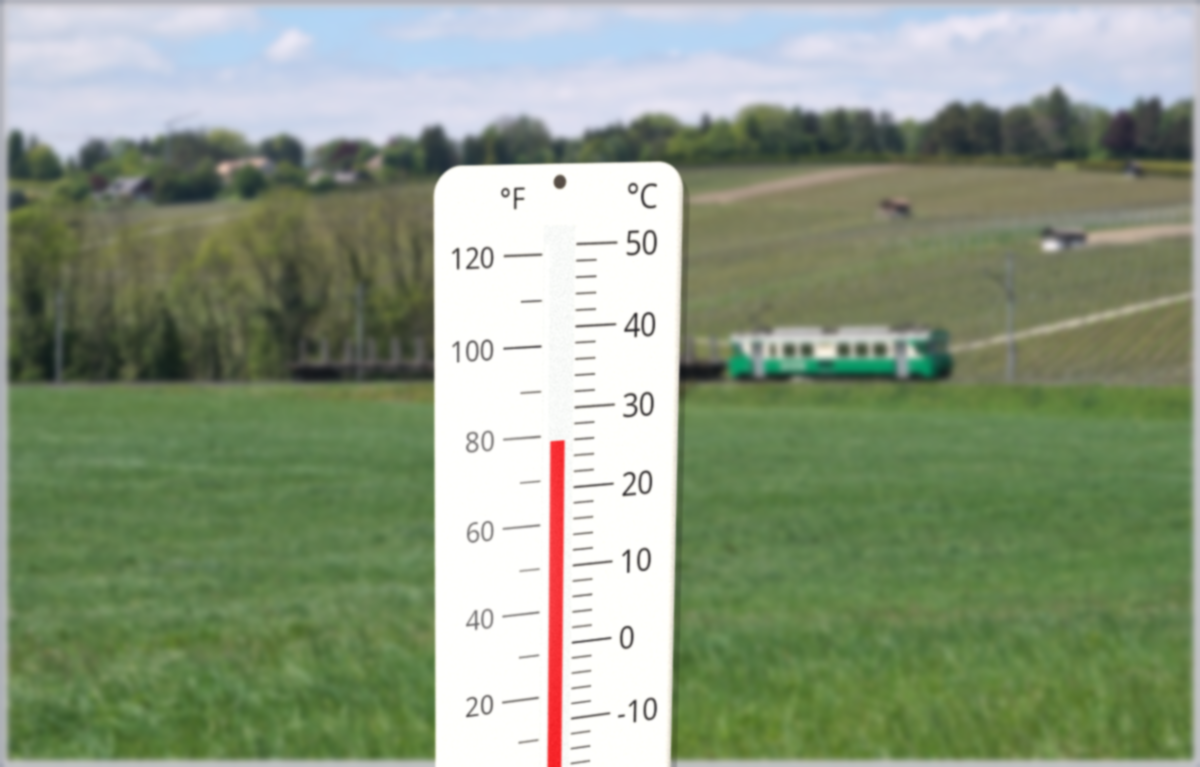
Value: {"value": 26, "unit": "°C"}
